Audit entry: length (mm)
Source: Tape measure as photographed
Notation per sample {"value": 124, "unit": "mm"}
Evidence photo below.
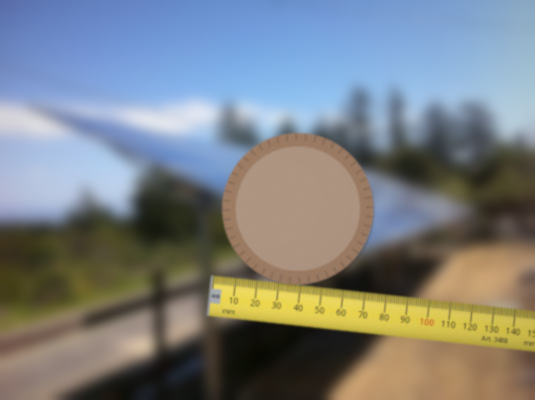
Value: {"value": 70, "unit": "mm"}
